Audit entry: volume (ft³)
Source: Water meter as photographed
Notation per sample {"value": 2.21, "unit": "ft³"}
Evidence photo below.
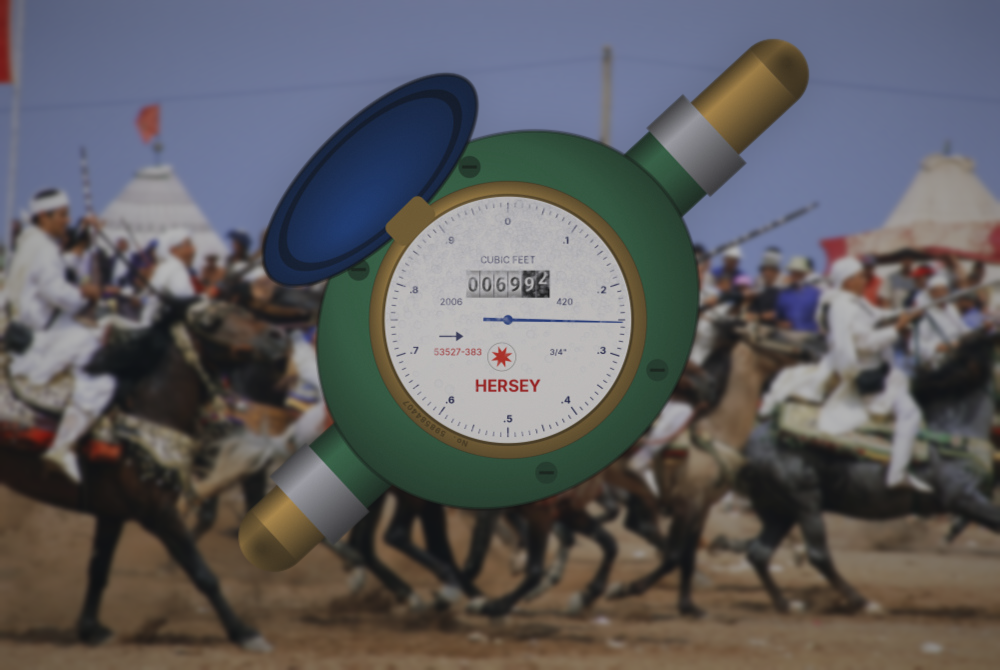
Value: {"value": 6992.25, "unit": "ft³"}
